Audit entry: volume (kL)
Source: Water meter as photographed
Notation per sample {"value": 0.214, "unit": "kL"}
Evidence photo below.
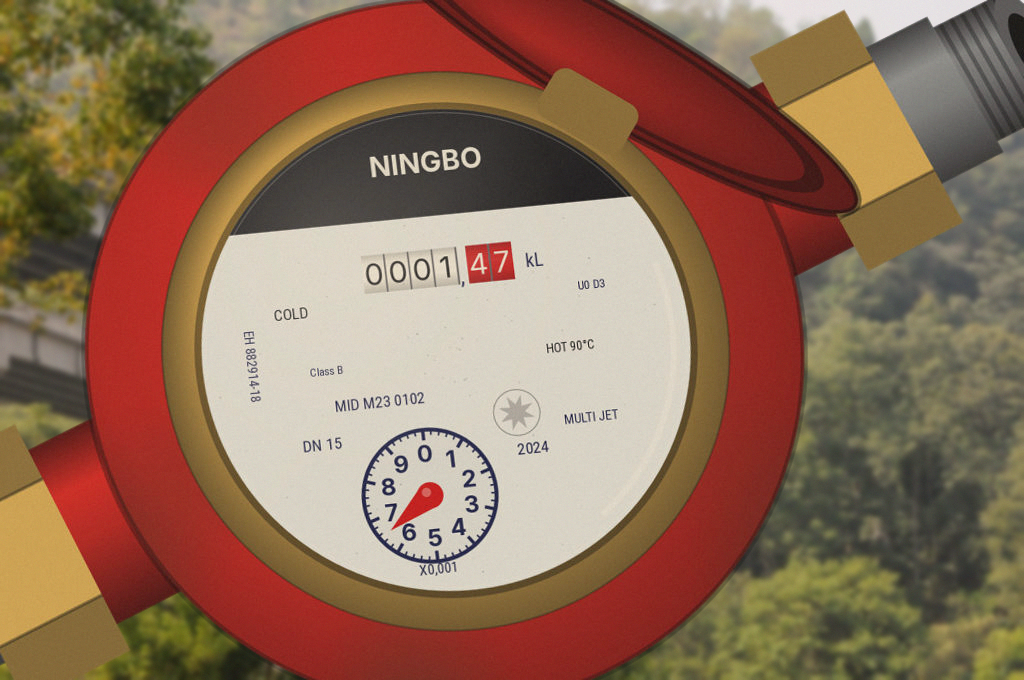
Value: {"value": 1.476, "unit": "kL"}
